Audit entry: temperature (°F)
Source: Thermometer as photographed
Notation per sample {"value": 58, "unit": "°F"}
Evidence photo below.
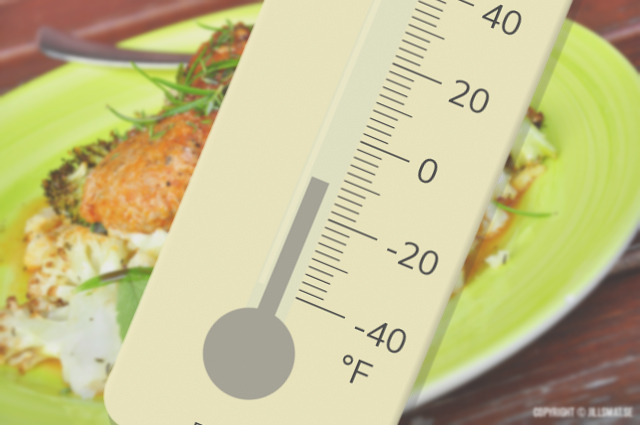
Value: {"value": -12, "unit": "°F"}
